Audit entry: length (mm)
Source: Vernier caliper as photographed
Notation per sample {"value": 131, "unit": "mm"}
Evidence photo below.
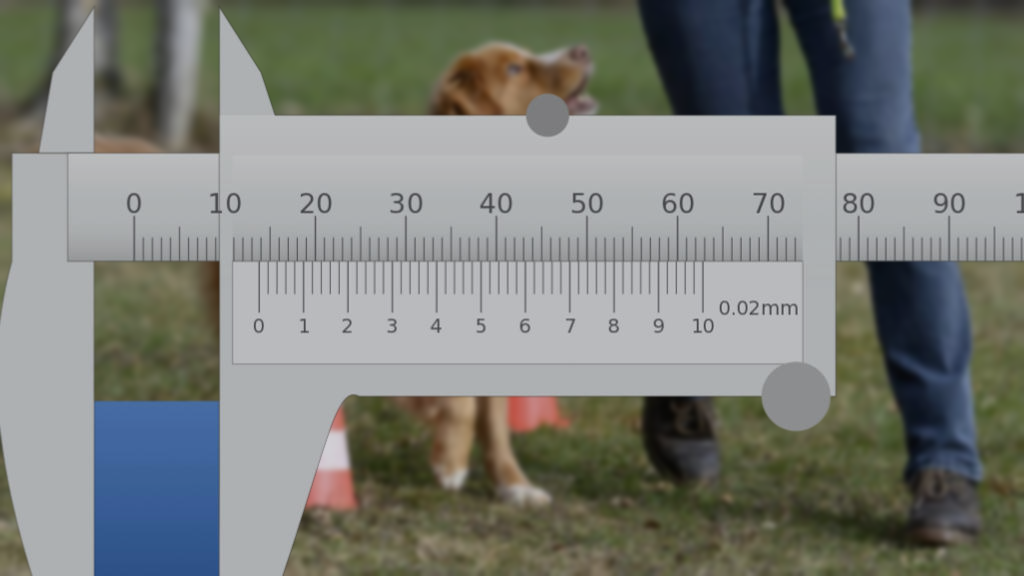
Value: {"value": 13.8, "unit": "mm"}
